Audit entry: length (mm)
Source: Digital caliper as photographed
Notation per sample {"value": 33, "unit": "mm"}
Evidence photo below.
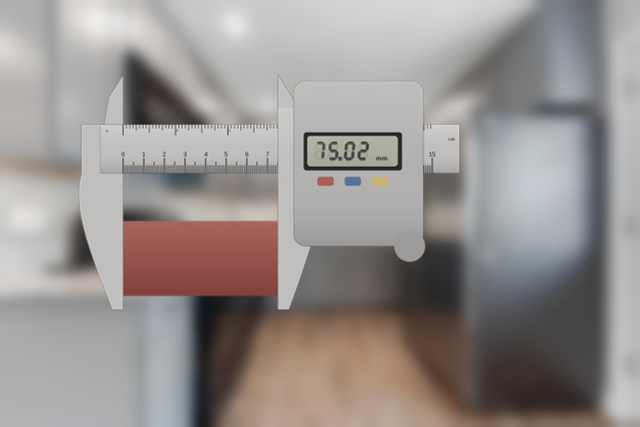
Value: {"value": 75.02, "unit": "mm"}
